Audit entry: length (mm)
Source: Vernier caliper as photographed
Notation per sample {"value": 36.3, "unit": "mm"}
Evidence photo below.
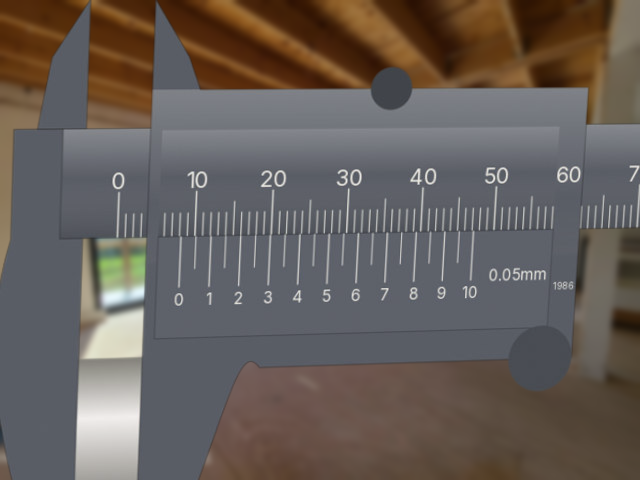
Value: {"value": 8.2, "unit": "mm"}
